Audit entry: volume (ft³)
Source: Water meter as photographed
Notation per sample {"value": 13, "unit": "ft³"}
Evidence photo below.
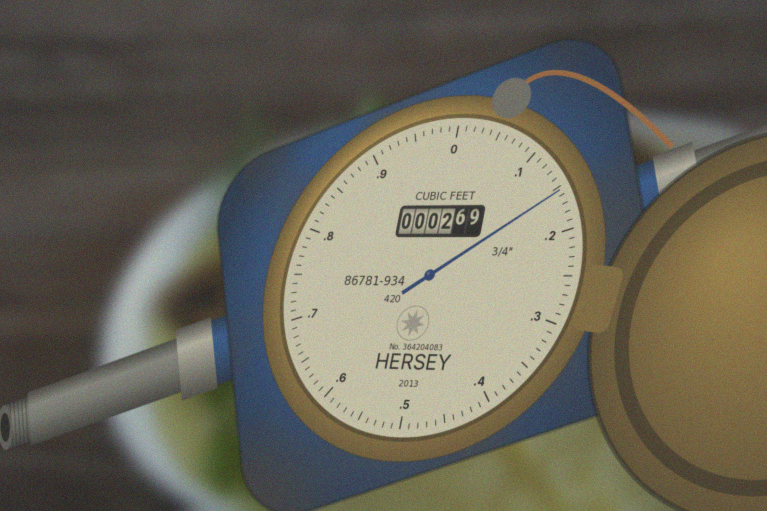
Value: {"value": 269.15, "unit": "ft³"}
